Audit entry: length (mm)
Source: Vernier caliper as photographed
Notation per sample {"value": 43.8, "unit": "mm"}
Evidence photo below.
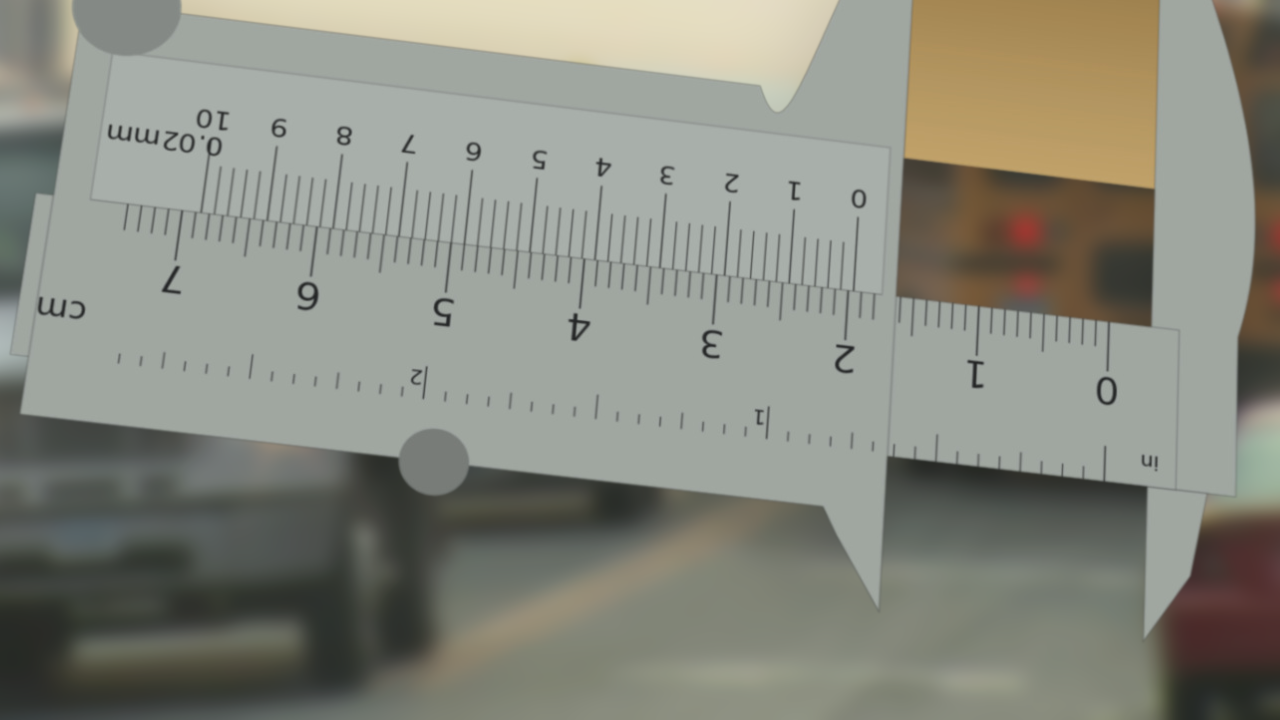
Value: {"value": 19.6, "unit": "mm"}
